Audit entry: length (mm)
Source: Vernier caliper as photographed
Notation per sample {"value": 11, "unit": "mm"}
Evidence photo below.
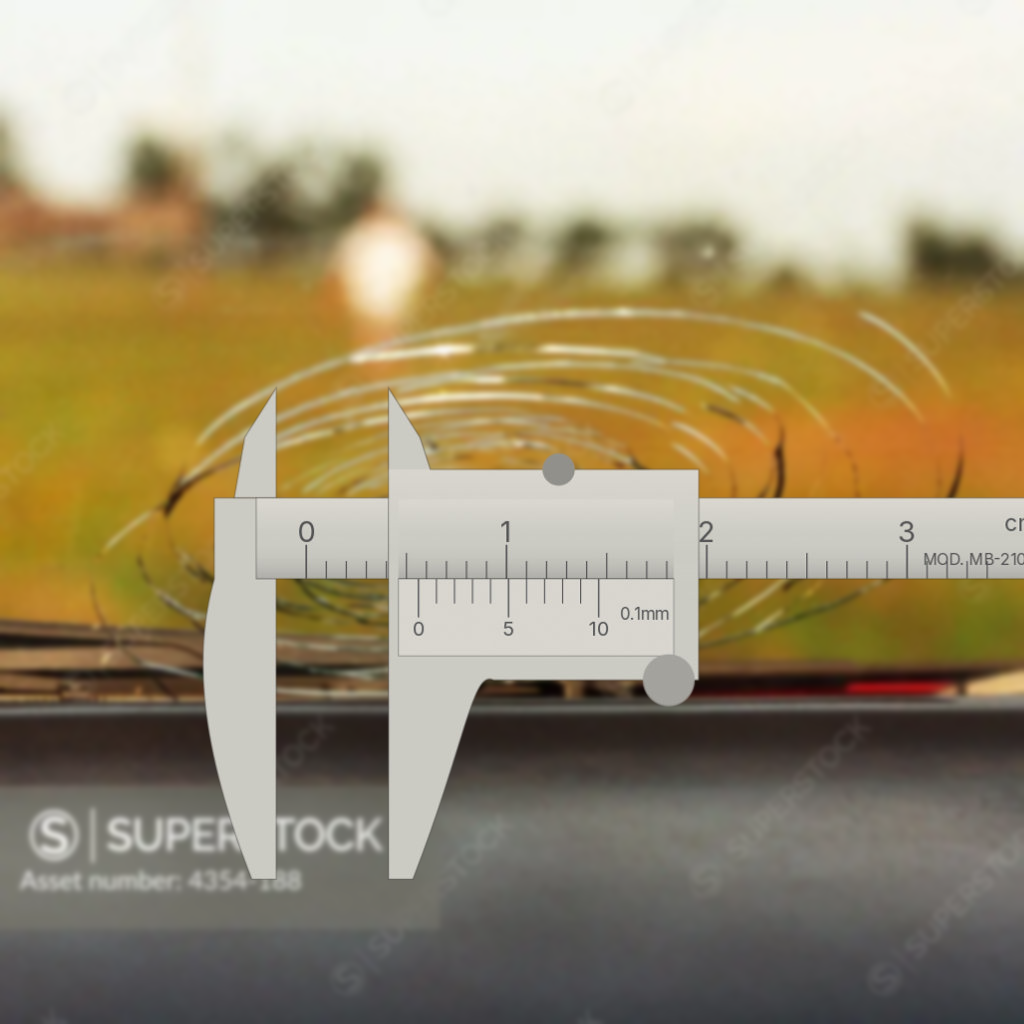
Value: {"value": 5.6, "unit": "mm"}
